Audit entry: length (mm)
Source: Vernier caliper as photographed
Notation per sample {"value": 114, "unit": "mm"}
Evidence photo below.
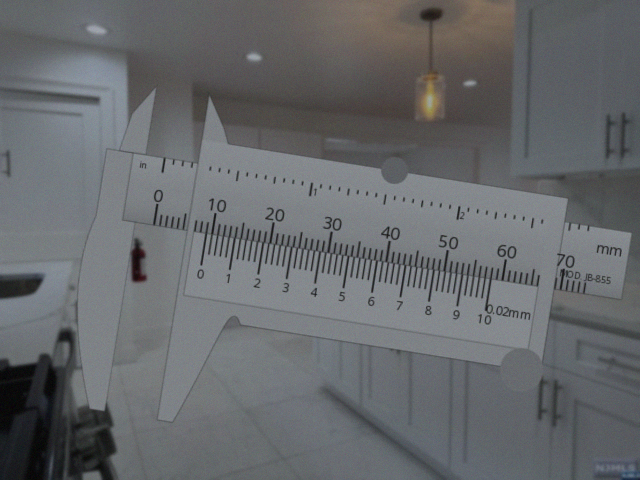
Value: {"value": 9.0, "unit": "mm"}
